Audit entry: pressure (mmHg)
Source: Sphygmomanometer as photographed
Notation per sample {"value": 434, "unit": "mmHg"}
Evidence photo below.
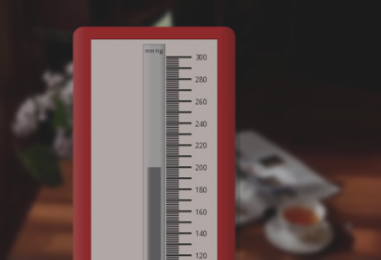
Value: {"value": 200, "unit": "mmHg"}
